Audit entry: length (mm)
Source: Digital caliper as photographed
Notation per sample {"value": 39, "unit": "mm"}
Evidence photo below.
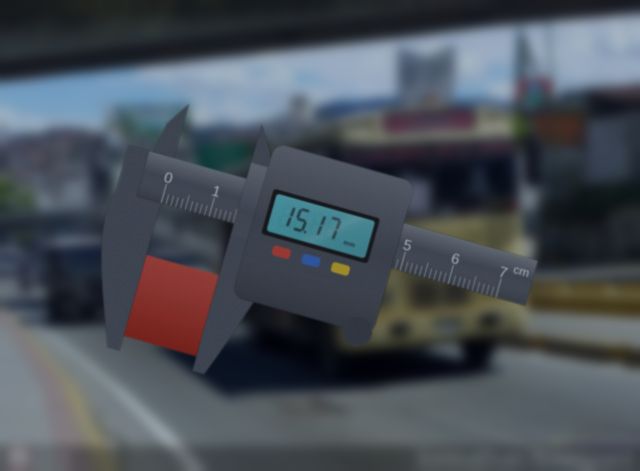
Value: {"value": 15.17, "unit": "mm"}
